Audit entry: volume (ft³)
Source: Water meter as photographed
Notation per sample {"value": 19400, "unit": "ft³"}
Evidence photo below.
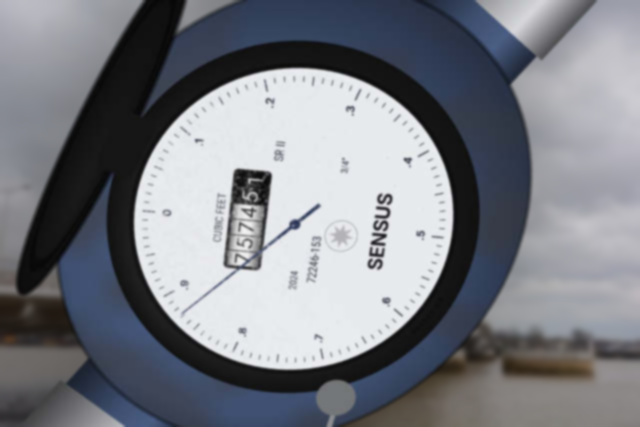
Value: {"value": 757450.87, "unit": "ft³"}
